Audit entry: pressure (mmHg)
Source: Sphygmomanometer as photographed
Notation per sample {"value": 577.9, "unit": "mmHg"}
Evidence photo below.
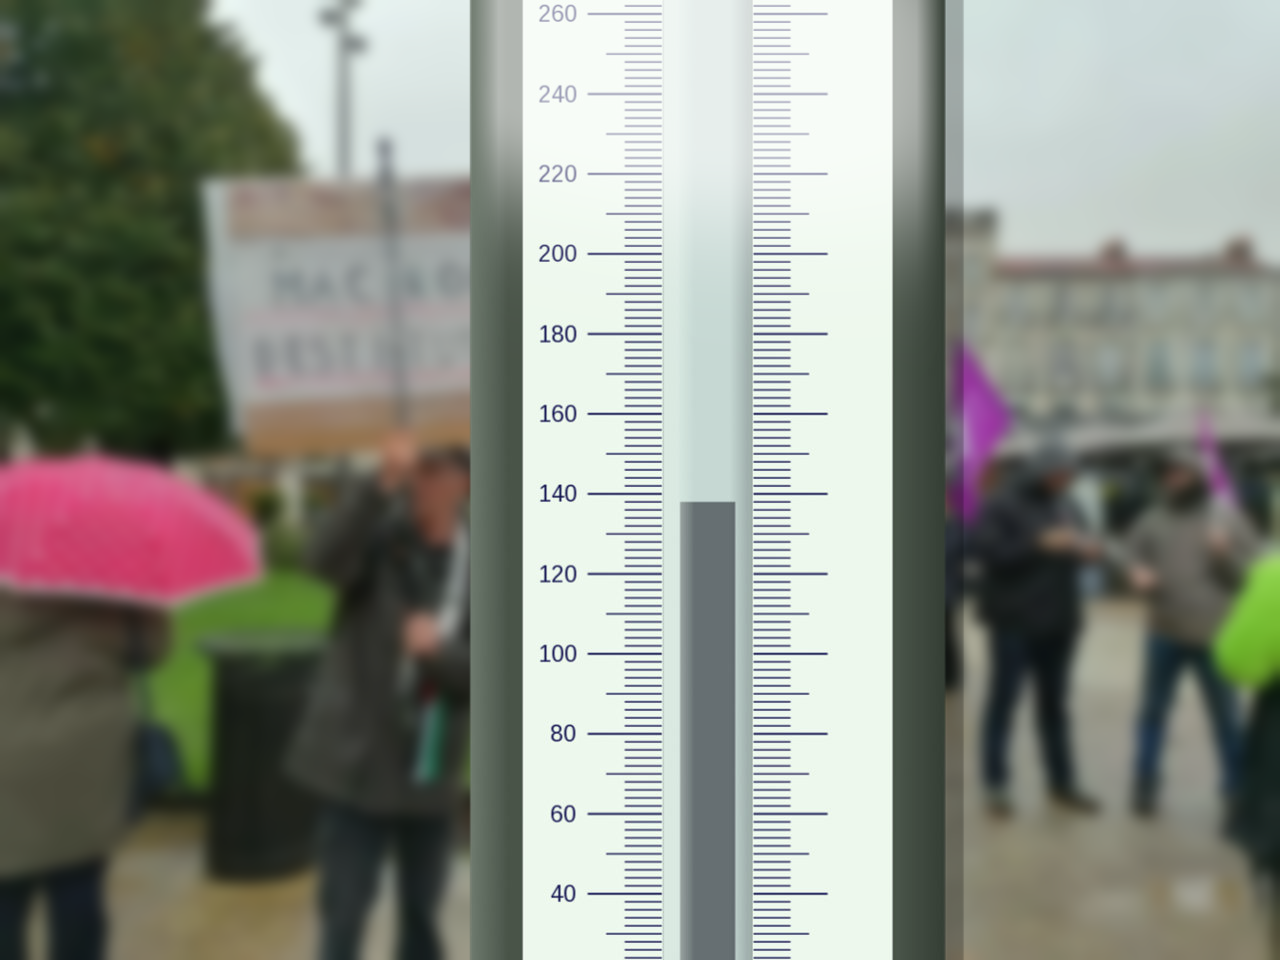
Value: {"value": 138, "unit": "mmHg"}
